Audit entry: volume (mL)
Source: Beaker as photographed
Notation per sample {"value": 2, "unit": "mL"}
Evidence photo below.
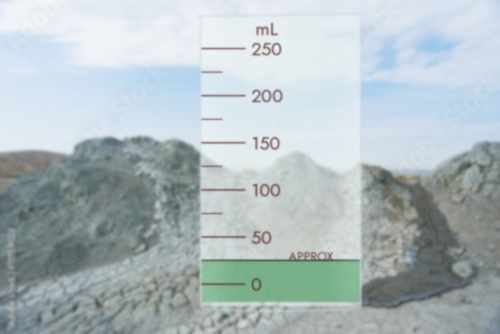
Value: {"value": 25, "unit": "mL"}
